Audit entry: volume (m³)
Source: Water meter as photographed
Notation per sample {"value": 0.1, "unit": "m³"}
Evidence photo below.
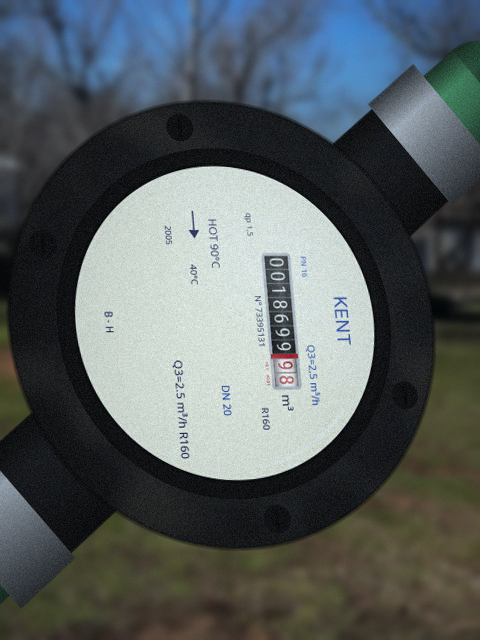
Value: {"value": 18699.98, "unit": "m³"}
